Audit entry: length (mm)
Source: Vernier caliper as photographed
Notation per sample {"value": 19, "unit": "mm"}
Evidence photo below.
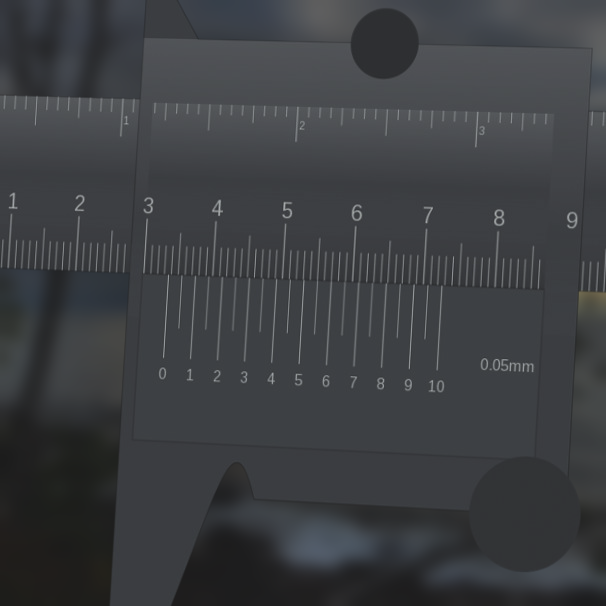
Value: {"value": 33.6, "unit": "mm"}
